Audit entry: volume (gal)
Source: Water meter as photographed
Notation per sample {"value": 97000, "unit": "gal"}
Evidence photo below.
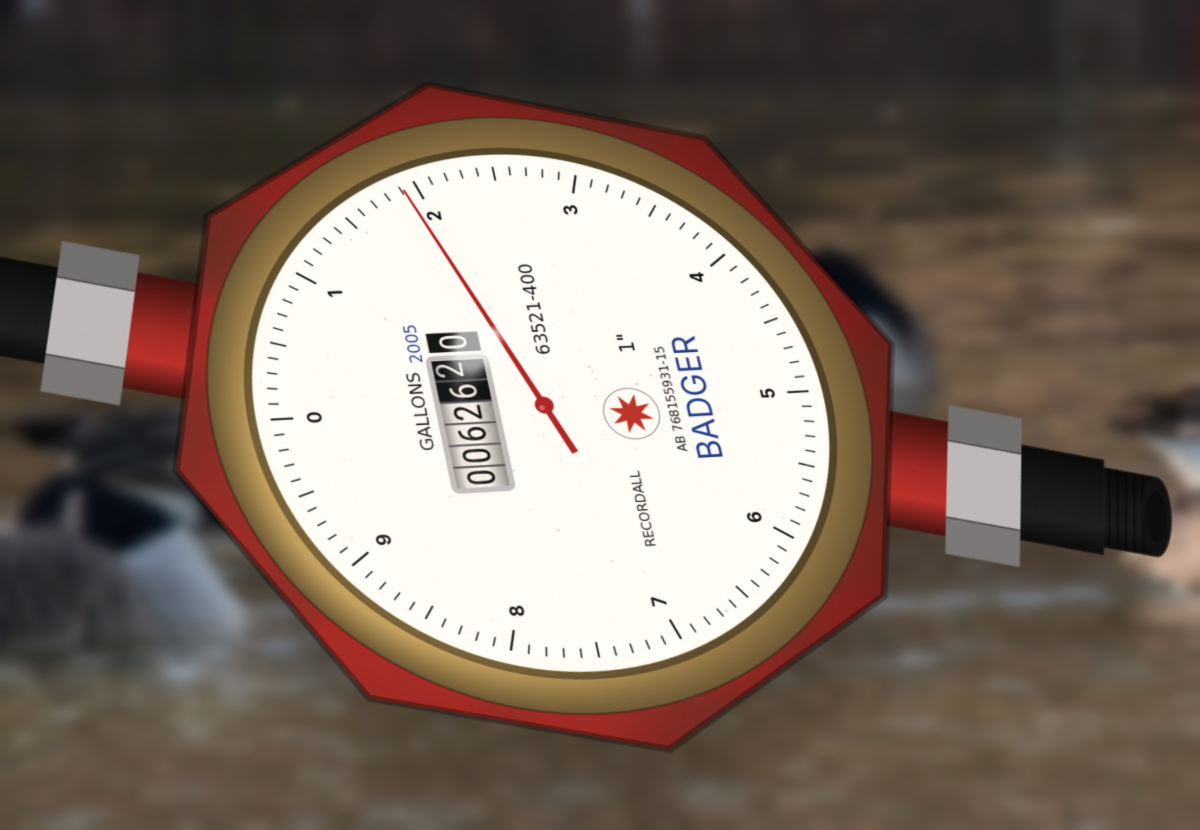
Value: {"value": 62621.9, "unit": "gal"}
